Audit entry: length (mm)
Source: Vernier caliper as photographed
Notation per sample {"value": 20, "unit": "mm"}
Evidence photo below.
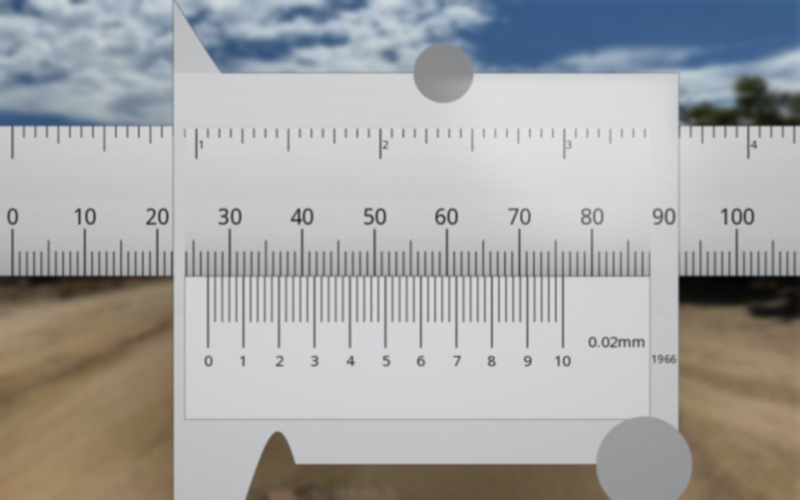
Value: {"value": 27.0, "unit": "mm"}
